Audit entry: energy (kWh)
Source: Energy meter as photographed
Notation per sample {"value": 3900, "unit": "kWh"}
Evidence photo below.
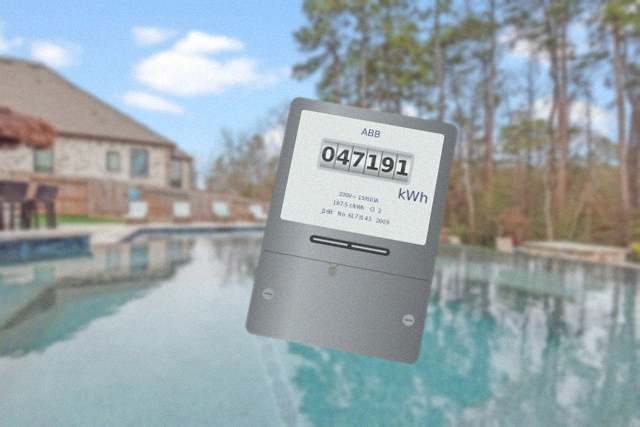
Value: {"value": 47191, "unit": "kWh"}
